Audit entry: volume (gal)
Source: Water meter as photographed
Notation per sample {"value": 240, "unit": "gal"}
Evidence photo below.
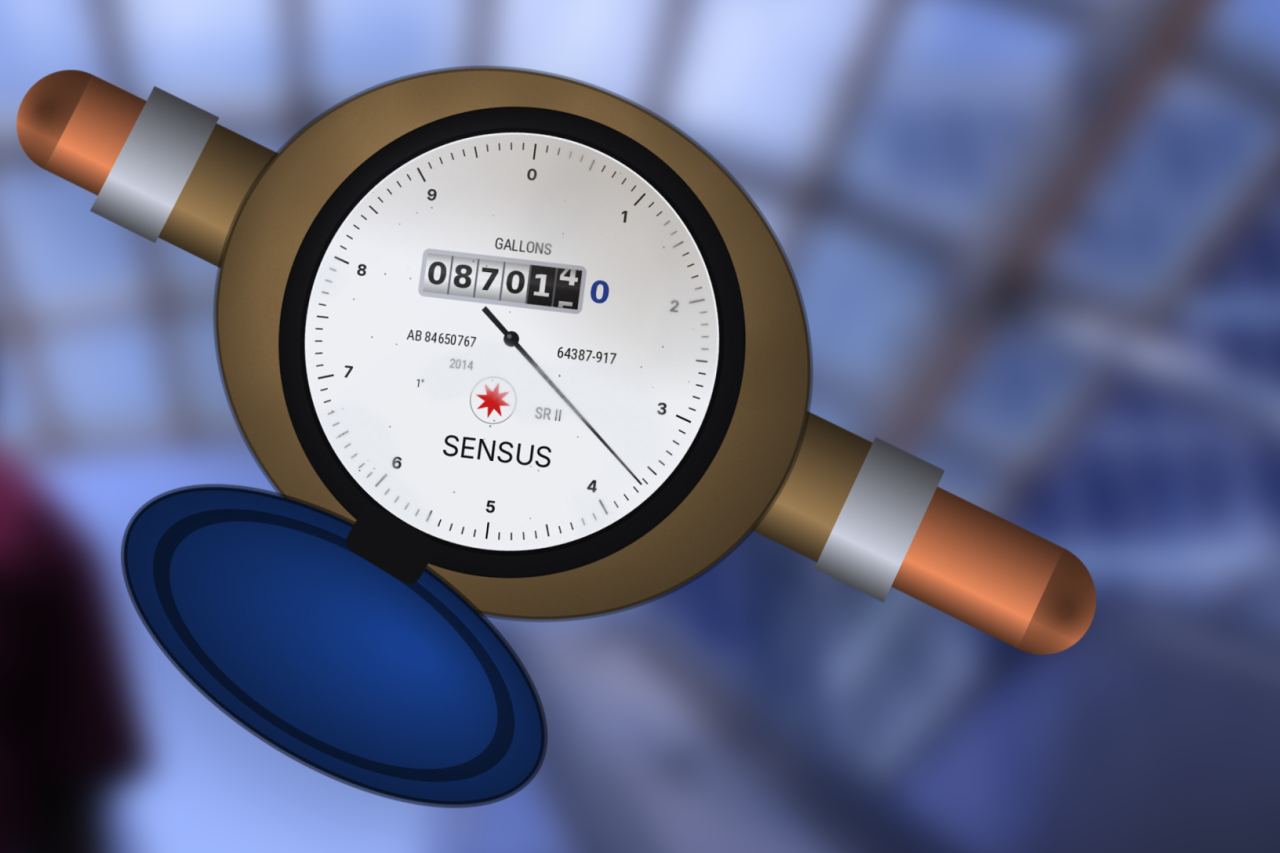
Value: {"value": 870143.6, "unit": "gal"}
